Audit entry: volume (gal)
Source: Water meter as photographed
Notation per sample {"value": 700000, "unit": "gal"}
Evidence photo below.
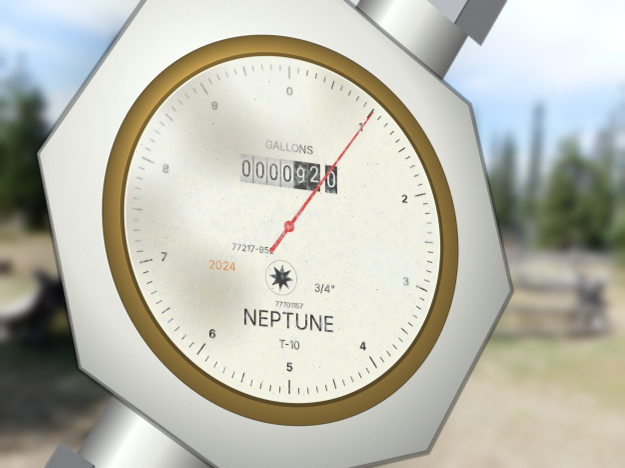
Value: {"value": 921.0, "unit": "gal"}
